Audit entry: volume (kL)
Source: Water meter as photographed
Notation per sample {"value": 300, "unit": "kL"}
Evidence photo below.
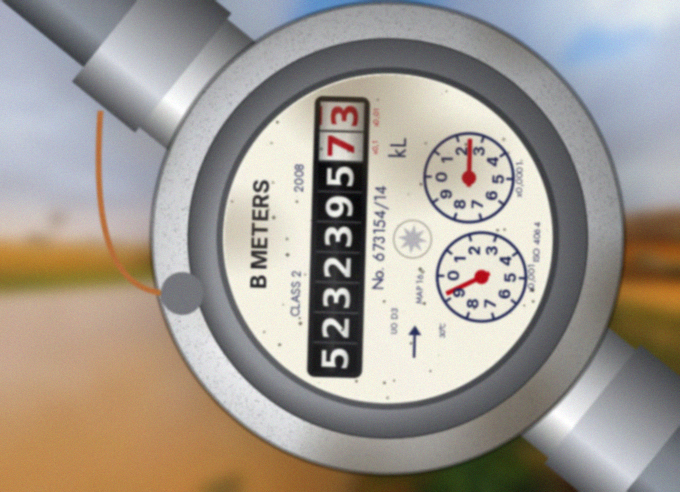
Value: {"value": 5232395.7292, "unit": "kL"}
